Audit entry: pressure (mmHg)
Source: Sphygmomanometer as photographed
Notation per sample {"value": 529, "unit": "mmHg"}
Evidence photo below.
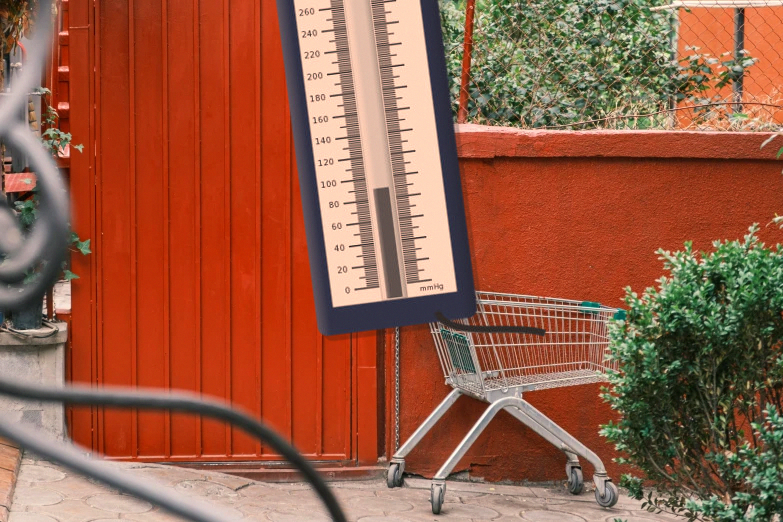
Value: {"value": 90, "unit": "mmHg"}
